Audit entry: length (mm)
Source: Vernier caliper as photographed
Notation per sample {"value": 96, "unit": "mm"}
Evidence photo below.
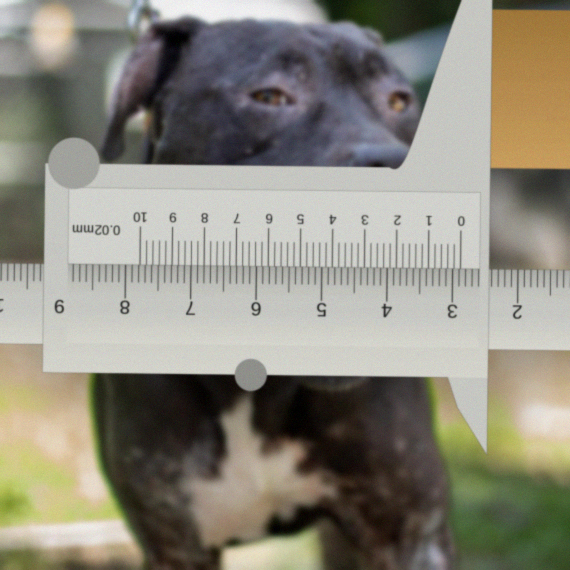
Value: {"value": 28.8, "unit": "mm"}
